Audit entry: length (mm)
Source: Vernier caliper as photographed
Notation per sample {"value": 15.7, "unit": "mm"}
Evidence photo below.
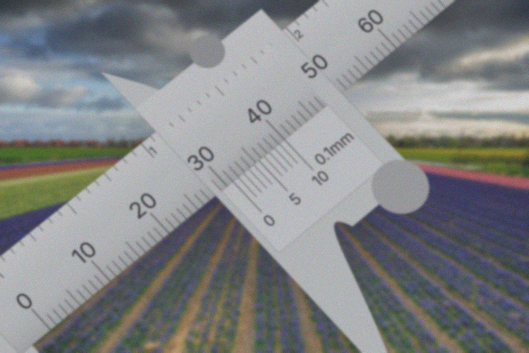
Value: {"value": 31.0, "unit": "mm"}
